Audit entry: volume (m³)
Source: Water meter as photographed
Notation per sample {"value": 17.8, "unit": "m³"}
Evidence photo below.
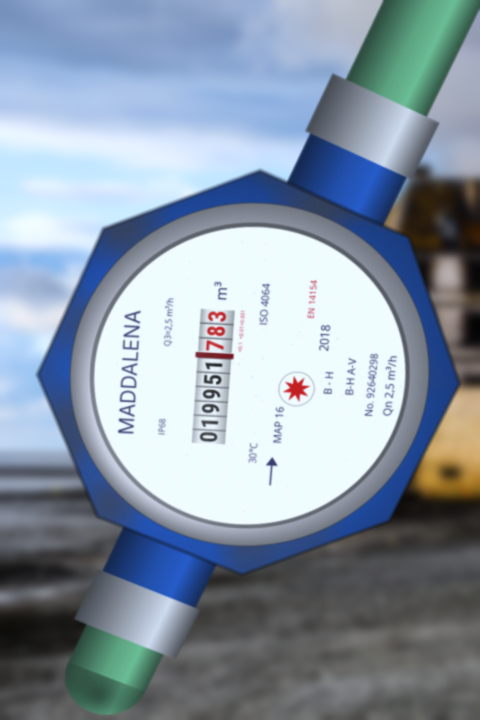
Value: {"value": 19951.783, "unit": "m³"}
